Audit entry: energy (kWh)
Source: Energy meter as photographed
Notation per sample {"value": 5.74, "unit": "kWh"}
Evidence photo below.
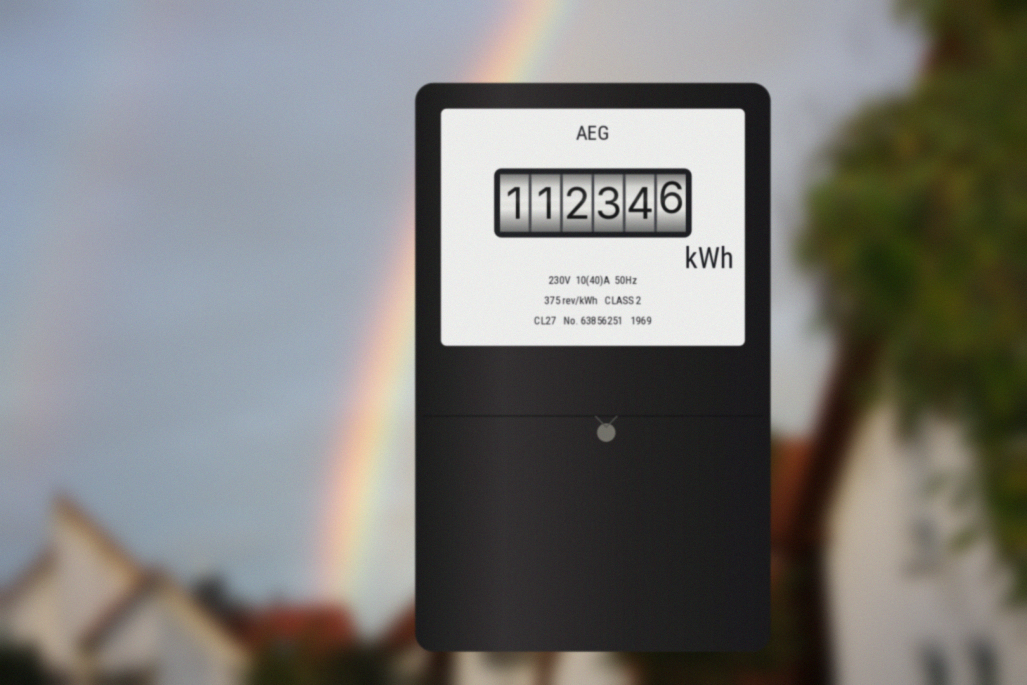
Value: {"value": 112346, "unit": "kWh"}
